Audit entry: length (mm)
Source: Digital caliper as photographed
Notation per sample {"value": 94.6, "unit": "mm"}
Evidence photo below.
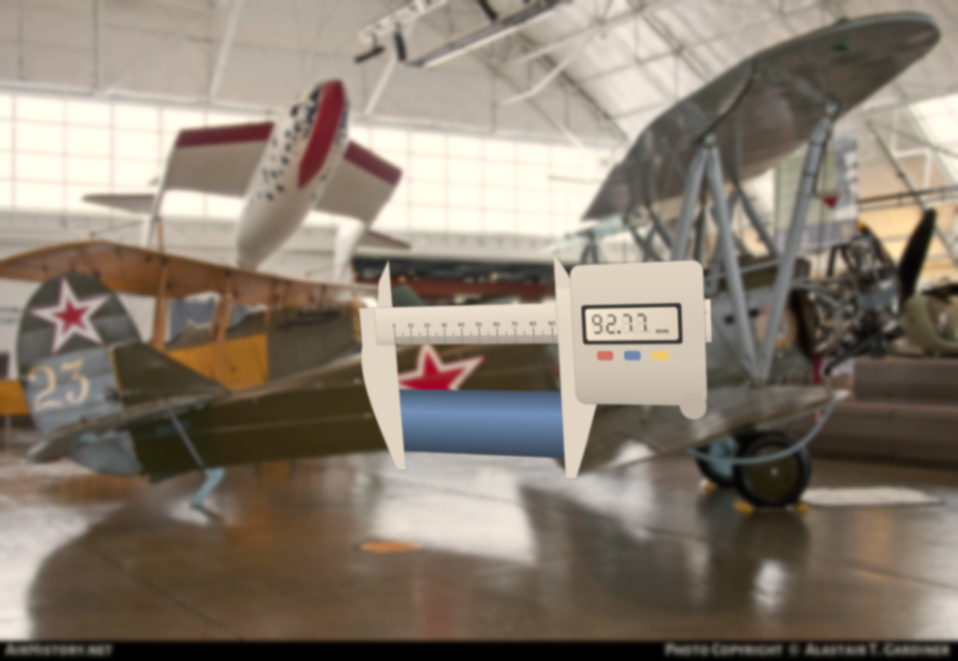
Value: {"value": 92.77, "unit": "mm"}
